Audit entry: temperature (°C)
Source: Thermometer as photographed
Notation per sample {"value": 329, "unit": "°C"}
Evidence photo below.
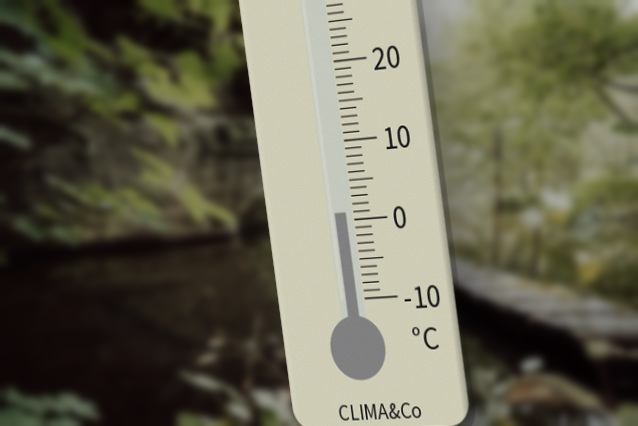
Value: {"value": 1, "unit": "°C"}
